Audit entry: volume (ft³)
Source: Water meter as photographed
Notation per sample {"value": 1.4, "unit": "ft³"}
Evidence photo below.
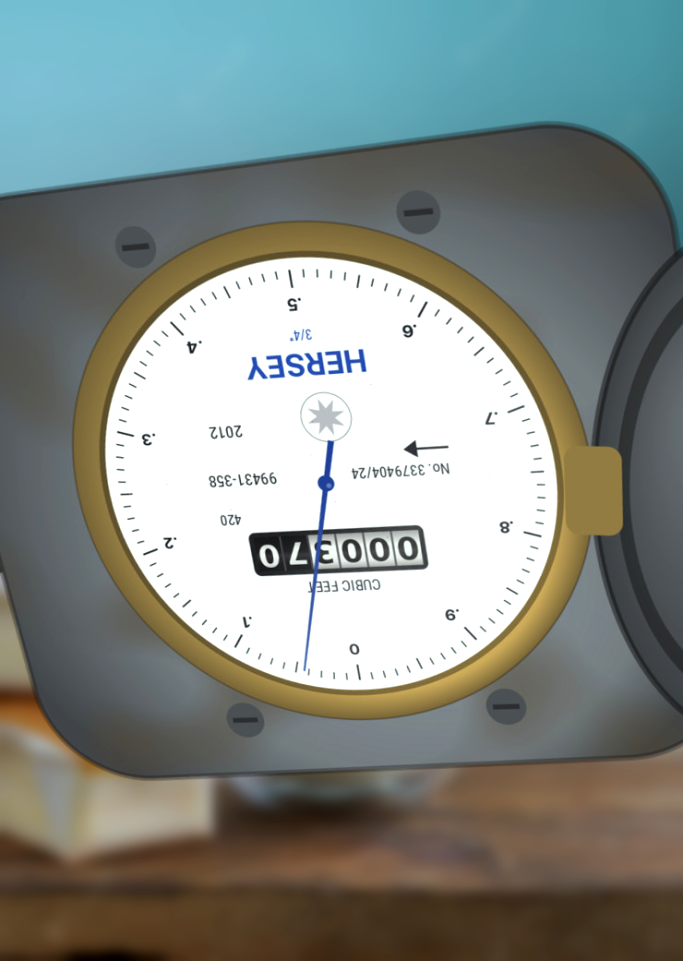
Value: {"value": 370.04, "unit": "ft³"}
